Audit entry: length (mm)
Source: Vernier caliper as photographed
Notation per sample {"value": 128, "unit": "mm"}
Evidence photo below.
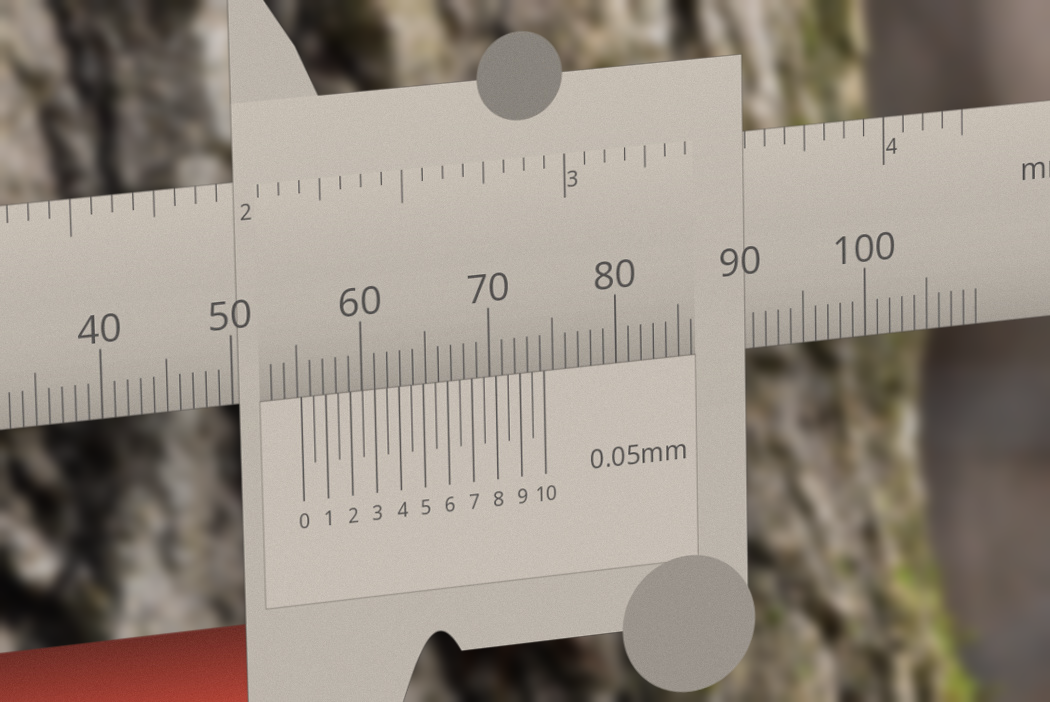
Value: {"value": 55.3, "unit": "mm"}
